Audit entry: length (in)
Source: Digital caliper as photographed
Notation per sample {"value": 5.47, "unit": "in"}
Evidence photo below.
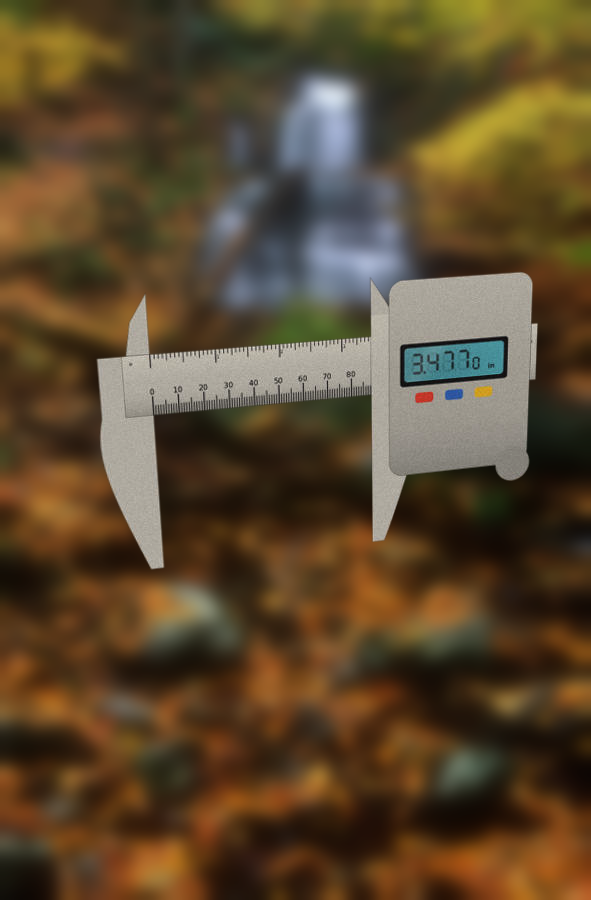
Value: {"value": 3.4770, "unit": "in"}
